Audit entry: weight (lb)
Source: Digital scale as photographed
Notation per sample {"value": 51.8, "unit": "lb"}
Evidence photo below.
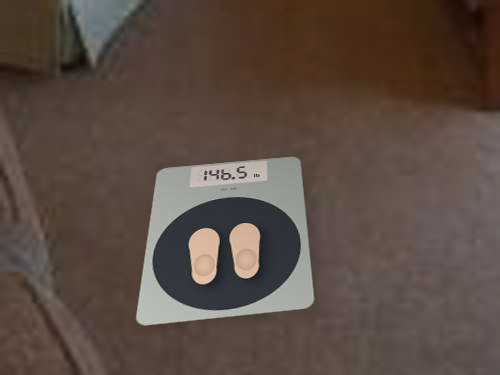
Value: {"value": 146.5, "unit": "lb"}
